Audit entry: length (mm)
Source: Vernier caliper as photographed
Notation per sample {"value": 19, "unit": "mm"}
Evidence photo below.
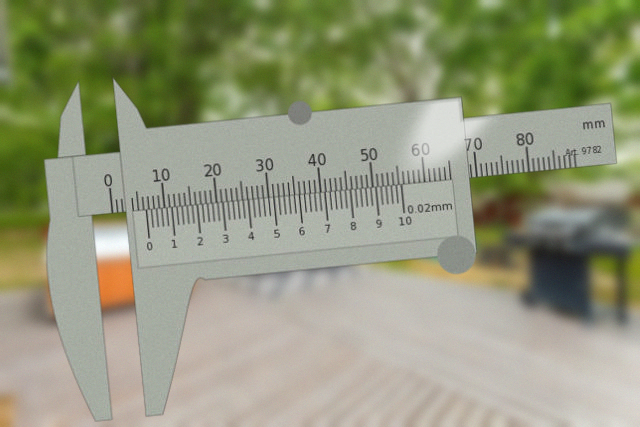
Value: {"value": 6.5, "unit": "mm"}
